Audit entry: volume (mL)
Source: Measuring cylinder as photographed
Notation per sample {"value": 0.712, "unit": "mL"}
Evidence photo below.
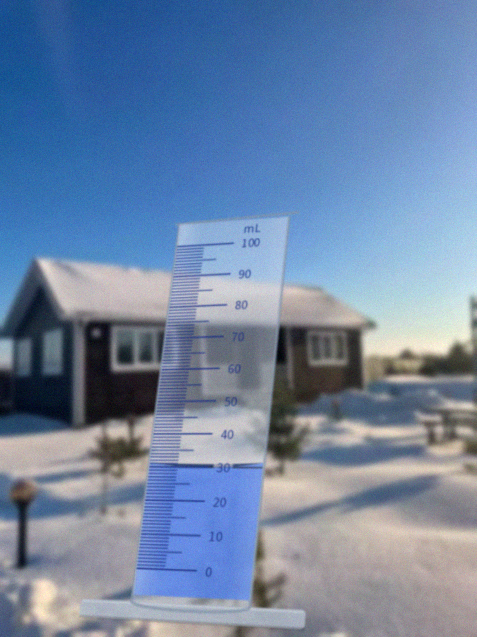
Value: {"value": 30, "unit": "mL"}
